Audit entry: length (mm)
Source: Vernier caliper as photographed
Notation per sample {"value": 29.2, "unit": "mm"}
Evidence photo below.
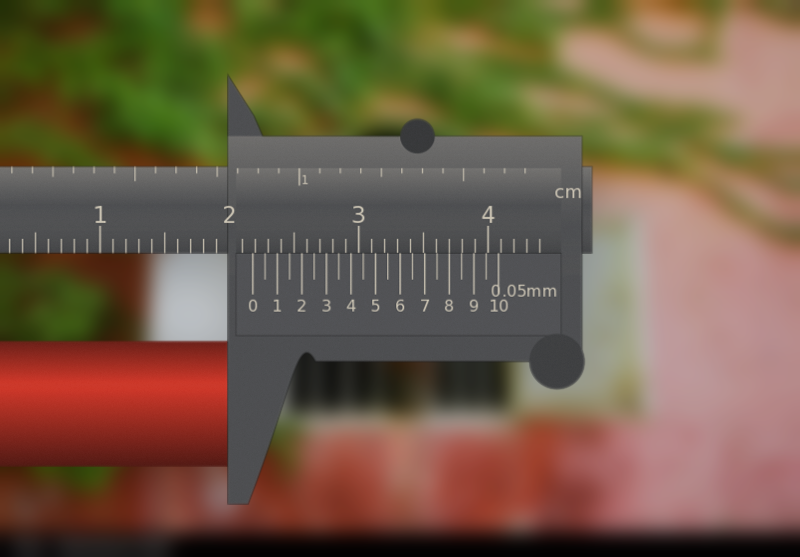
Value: {"value": 21.8, "unit": "mm"}
